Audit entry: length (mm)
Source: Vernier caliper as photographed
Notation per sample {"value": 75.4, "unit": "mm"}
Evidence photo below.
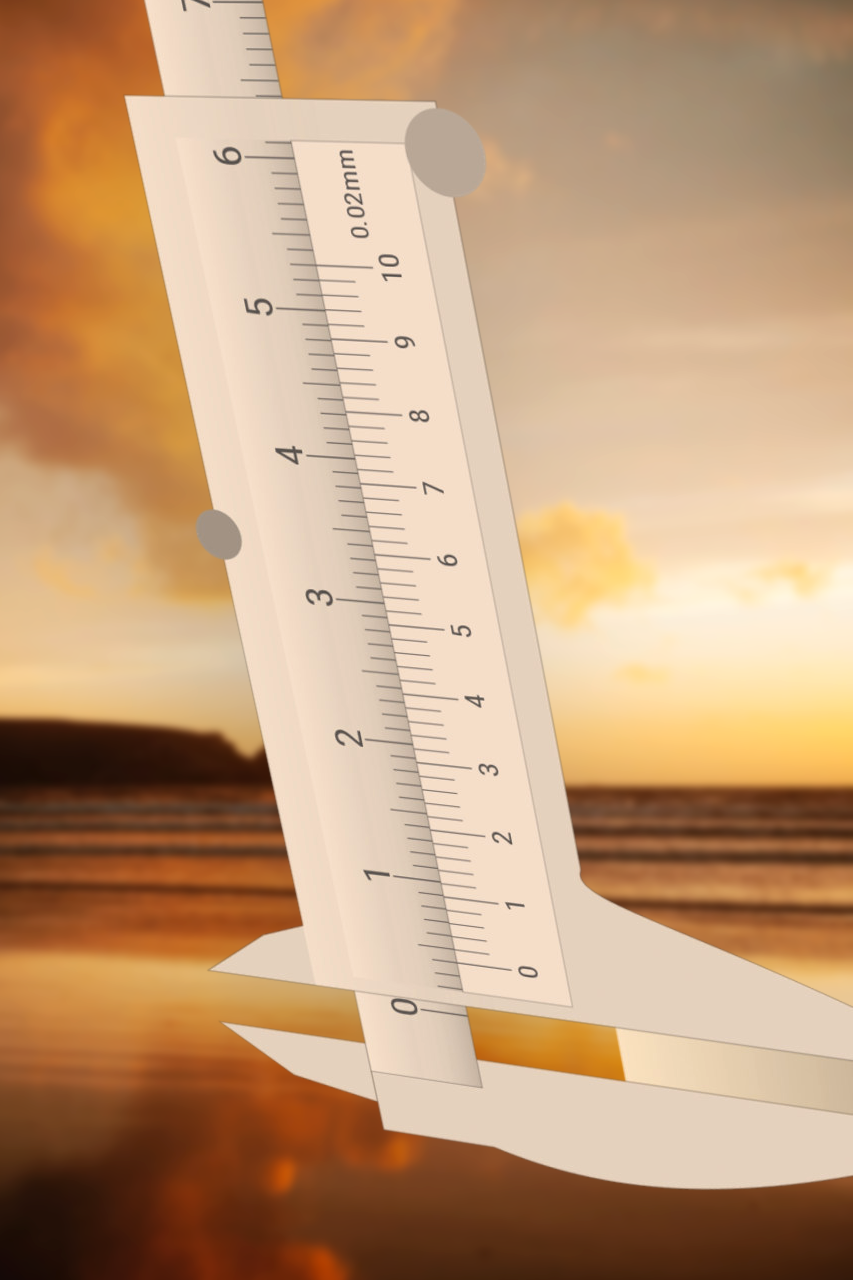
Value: {"value": 4.0, "unit": "mm"}
